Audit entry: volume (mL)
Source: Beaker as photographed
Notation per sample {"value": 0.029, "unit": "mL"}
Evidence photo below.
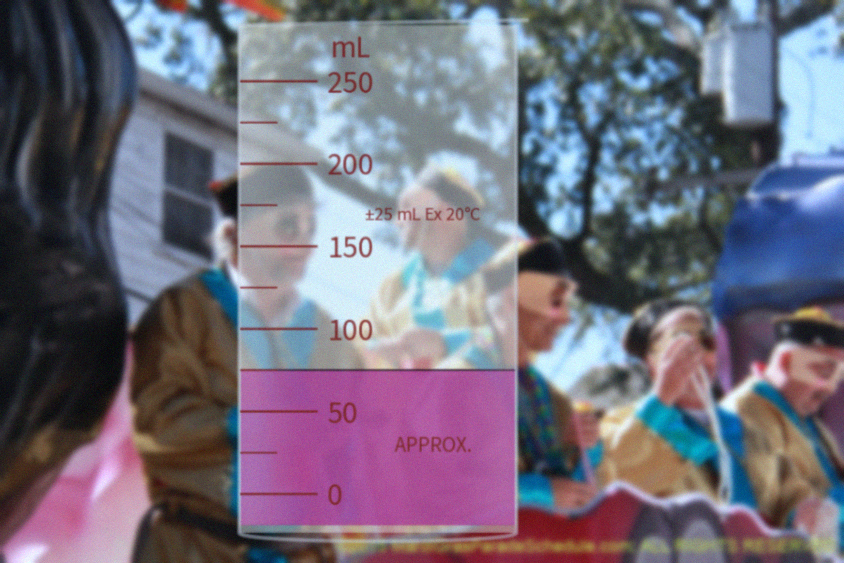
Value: {"value": 75, "unit": "mL"}
